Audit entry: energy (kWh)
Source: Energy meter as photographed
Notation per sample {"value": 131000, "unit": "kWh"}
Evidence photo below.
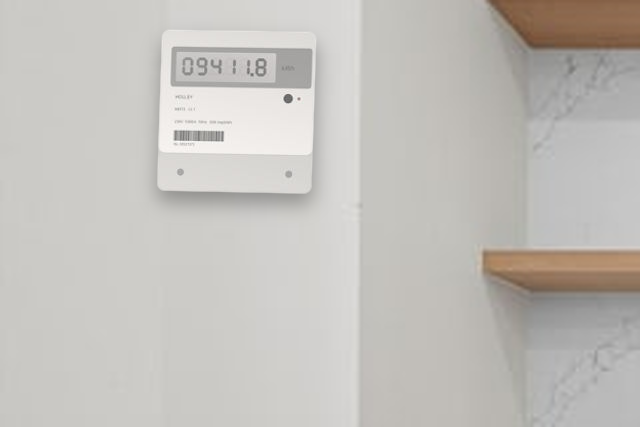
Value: {"value": 9411.8, "unit": "kWh"}
